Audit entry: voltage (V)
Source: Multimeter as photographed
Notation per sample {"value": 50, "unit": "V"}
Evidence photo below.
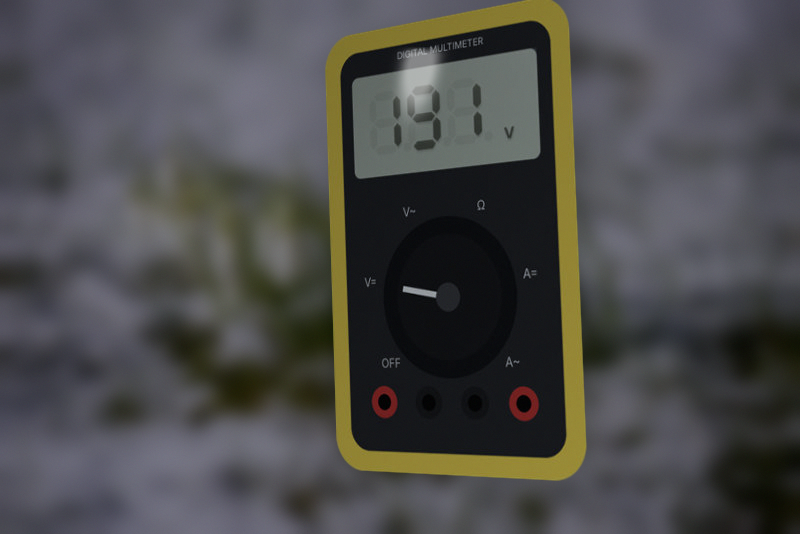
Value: {"value": 191, "unit": "V"}
